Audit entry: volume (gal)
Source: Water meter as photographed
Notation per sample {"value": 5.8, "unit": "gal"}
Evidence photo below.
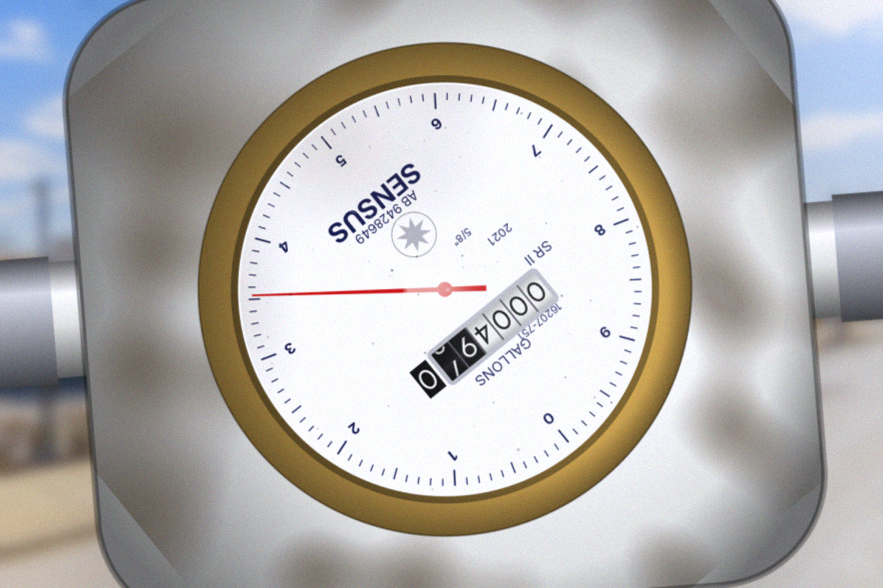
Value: {"value": 4973.5, "unit": "gal"}
